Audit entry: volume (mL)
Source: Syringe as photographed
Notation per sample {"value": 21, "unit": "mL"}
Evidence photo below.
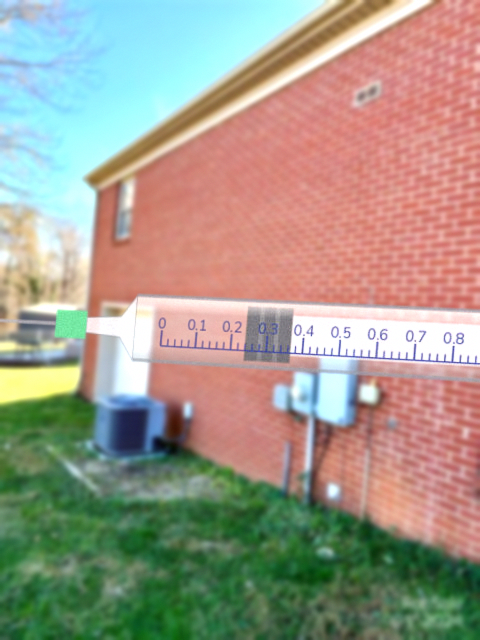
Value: {"value": 0.24, "unit": "mL"}
